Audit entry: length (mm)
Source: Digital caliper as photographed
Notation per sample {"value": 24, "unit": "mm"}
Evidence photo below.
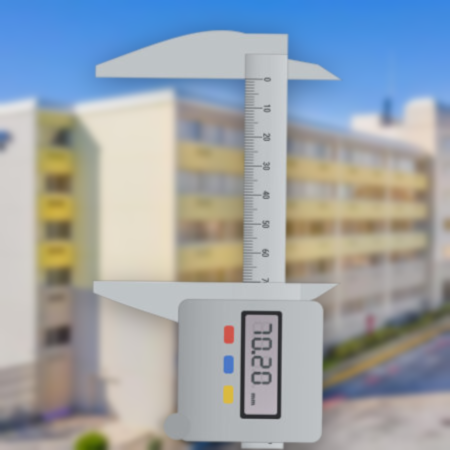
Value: {"value": 70.20, "unit": "mm"}
